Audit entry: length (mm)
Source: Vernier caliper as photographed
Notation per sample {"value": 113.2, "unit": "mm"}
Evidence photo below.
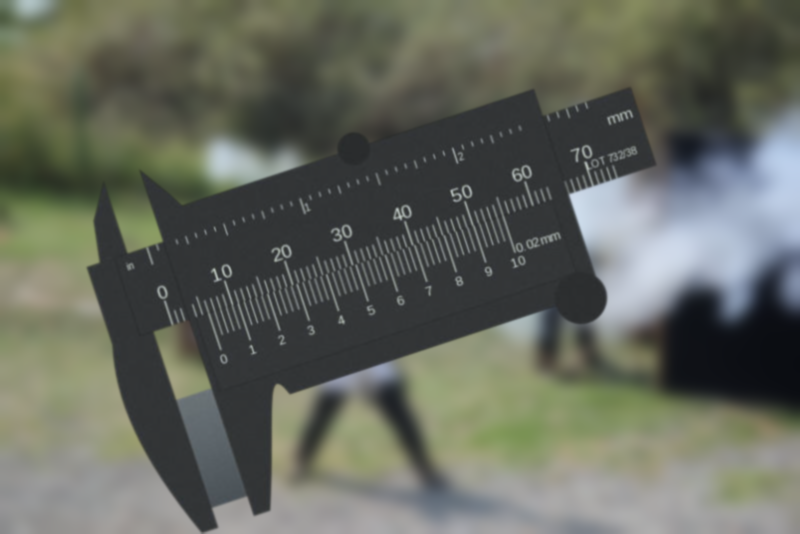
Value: {"value": 6.0, "unit": "mm"}
